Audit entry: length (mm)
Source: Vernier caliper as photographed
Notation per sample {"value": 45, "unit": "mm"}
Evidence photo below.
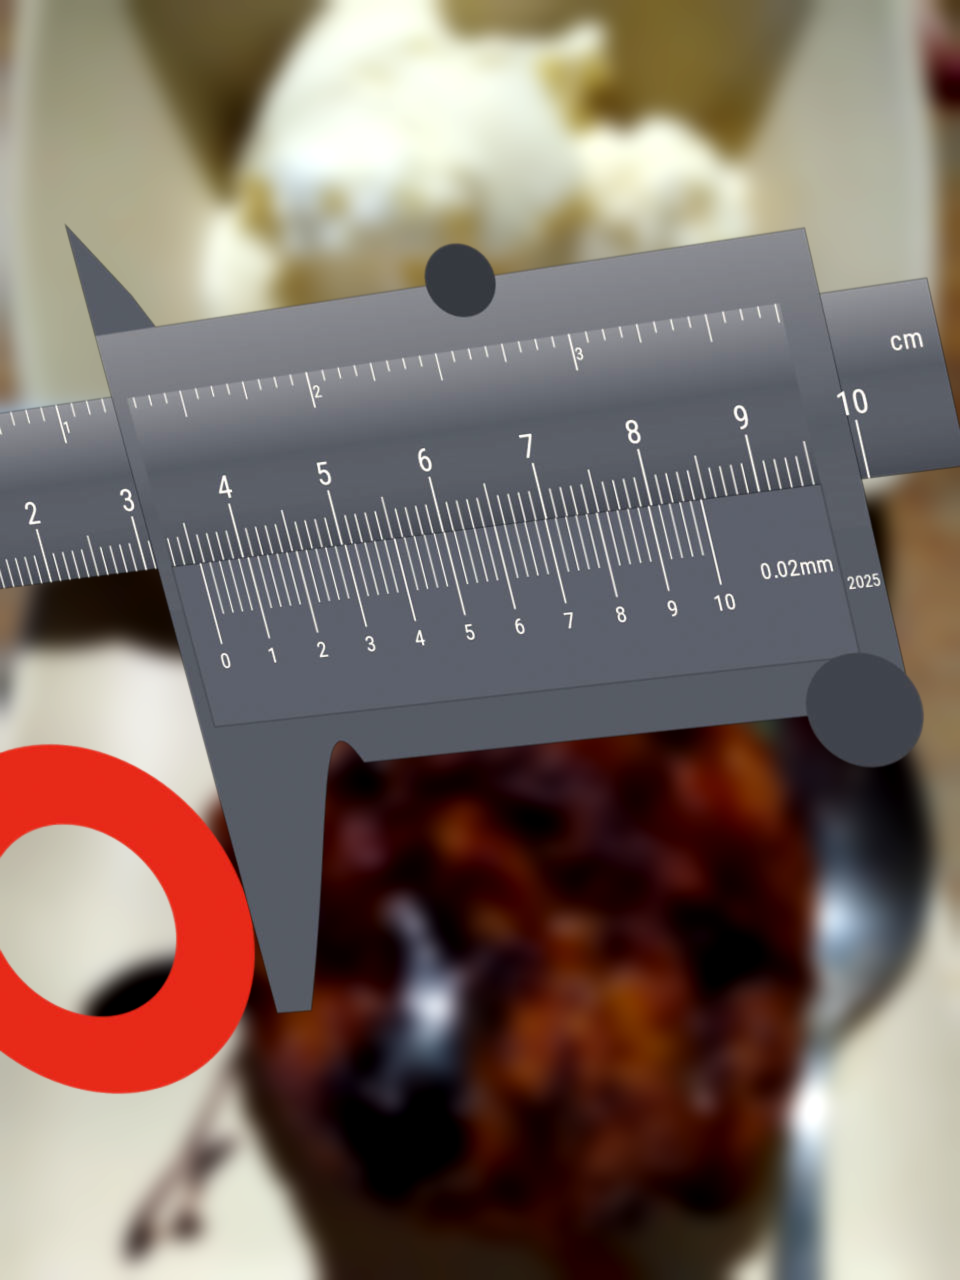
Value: {"value": 35.6, "unit": "mm"}
